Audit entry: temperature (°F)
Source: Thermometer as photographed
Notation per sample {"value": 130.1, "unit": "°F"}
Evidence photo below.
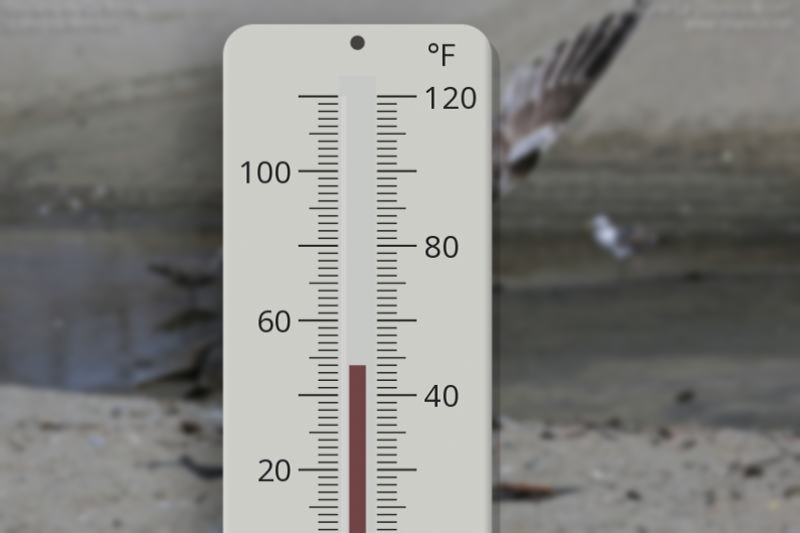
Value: {"value": 48, "unit": "°F"}
